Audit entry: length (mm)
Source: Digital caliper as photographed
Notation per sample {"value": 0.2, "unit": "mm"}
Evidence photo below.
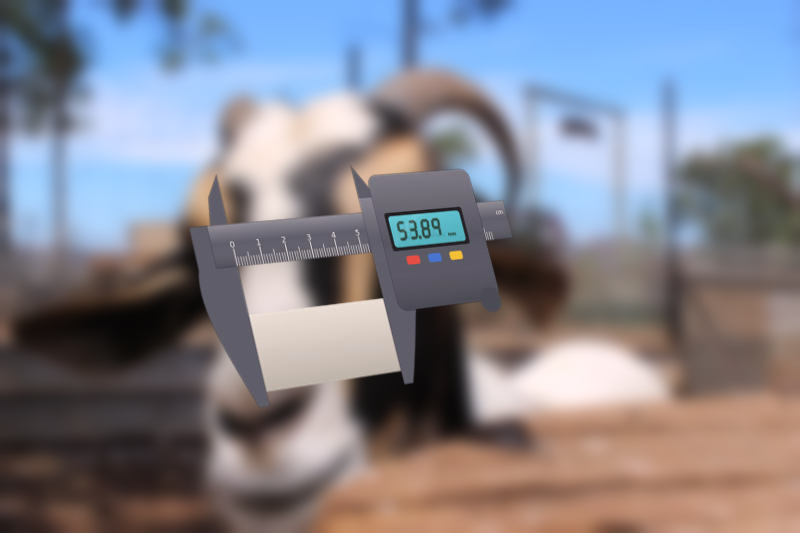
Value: {"value": 53.89, "unit": "mm"}
